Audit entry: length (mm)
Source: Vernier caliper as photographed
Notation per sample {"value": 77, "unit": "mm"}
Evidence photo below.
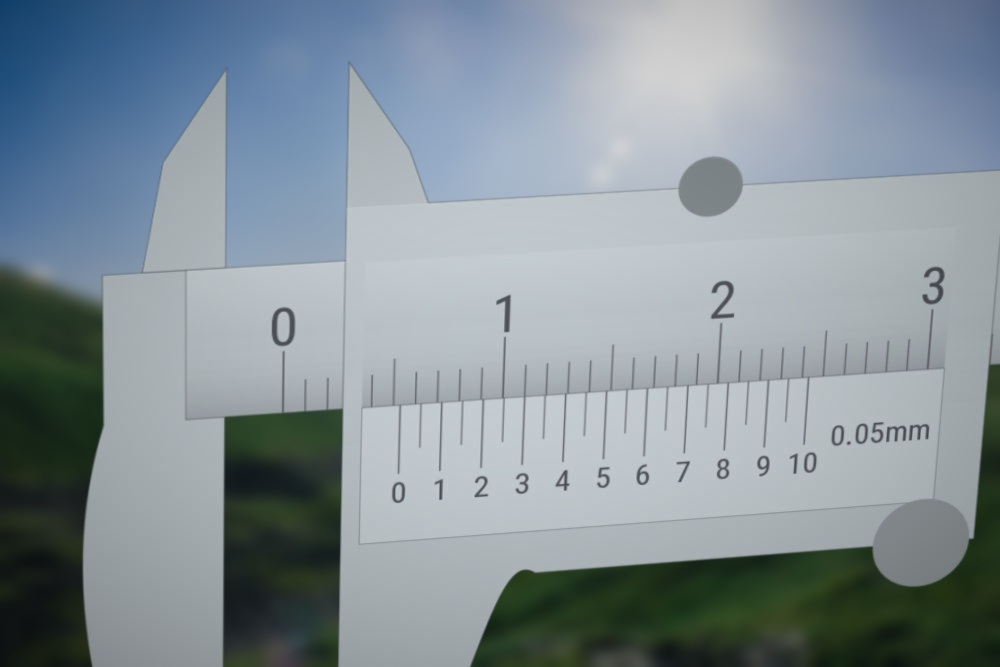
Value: {"value": 5.3, "unit": "mm"}
